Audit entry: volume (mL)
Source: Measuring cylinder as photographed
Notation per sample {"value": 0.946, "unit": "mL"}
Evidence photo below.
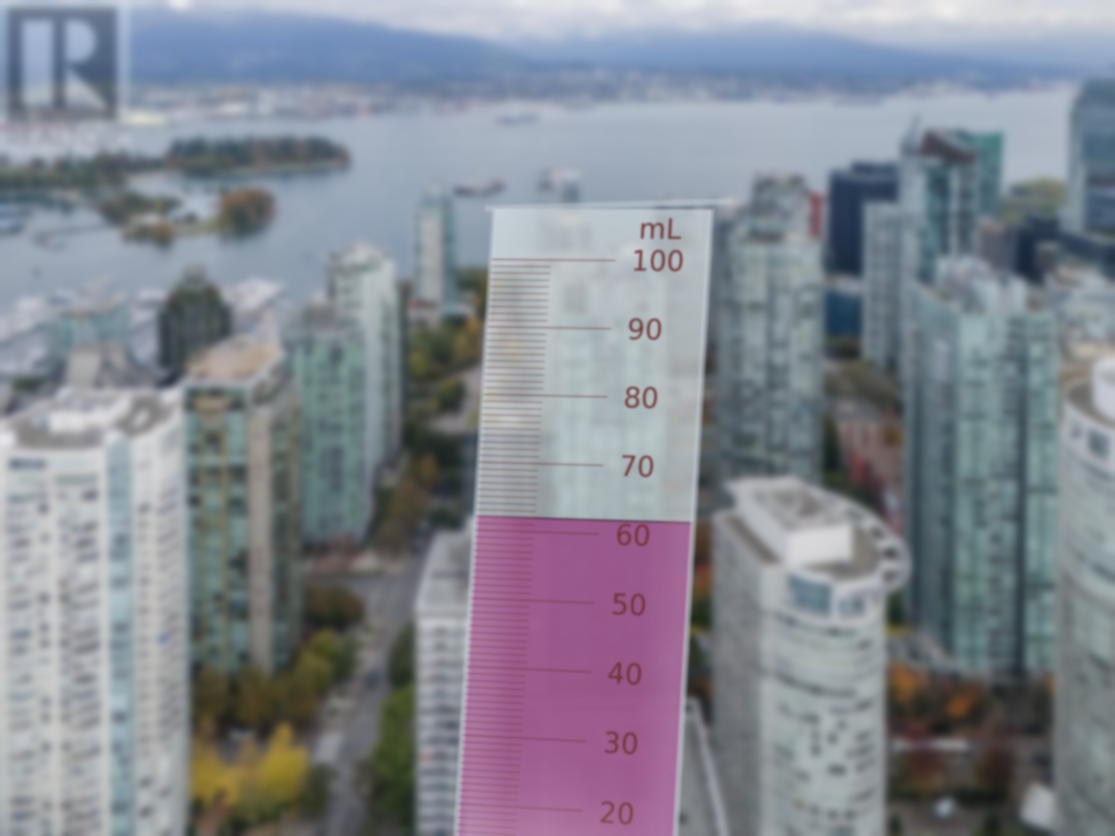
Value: {"value": 62, "unit": "mL"}
